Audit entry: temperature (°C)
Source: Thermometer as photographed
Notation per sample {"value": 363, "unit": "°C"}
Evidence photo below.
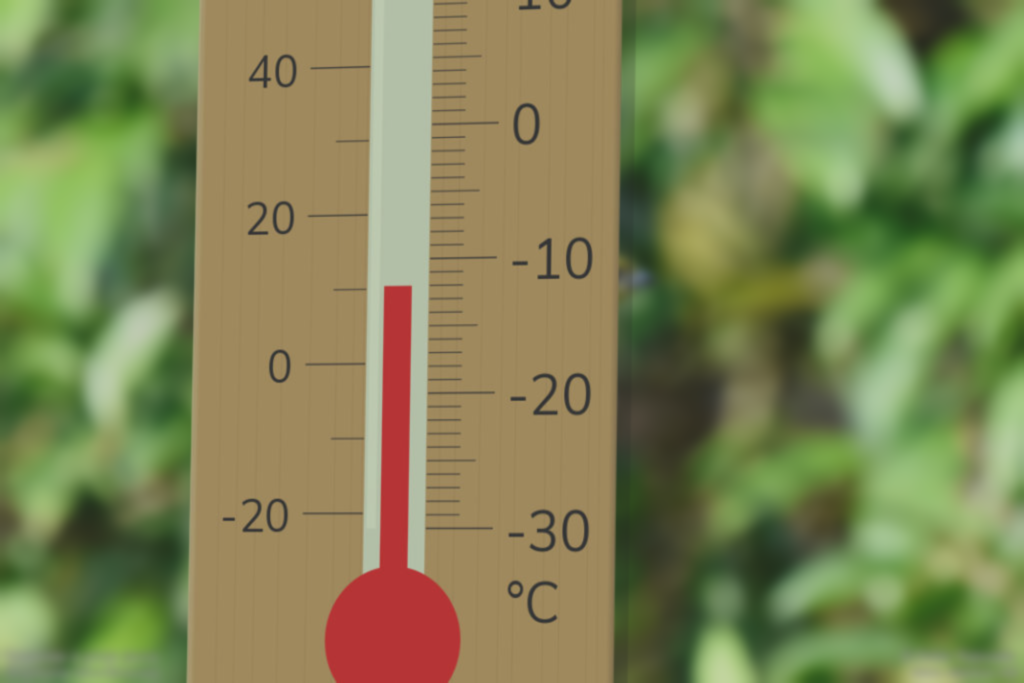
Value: {"value": -12, "unit": "°C"}
